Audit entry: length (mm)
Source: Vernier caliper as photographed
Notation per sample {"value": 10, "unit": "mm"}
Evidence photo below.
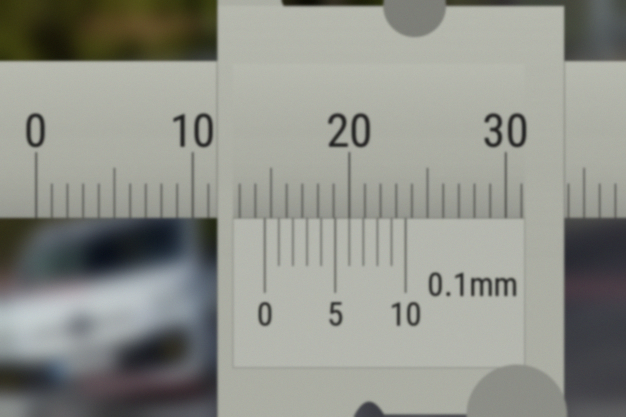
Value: {"value": 14.6, "unit": "mm"}
